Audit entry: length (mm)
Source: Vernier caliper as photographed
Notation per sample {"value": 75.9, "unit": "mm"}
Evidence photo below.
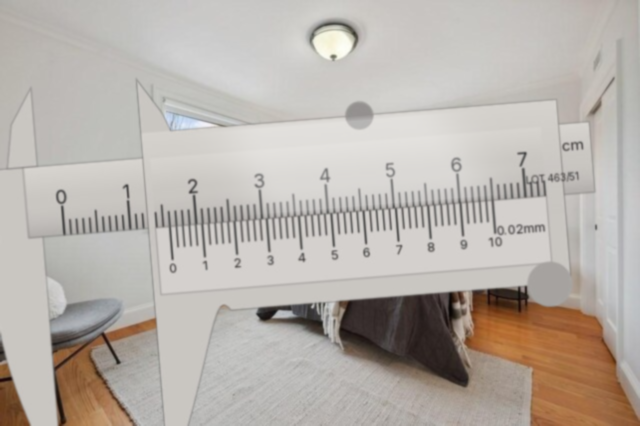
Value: {"value": 16.0, "unit": "mm"}
